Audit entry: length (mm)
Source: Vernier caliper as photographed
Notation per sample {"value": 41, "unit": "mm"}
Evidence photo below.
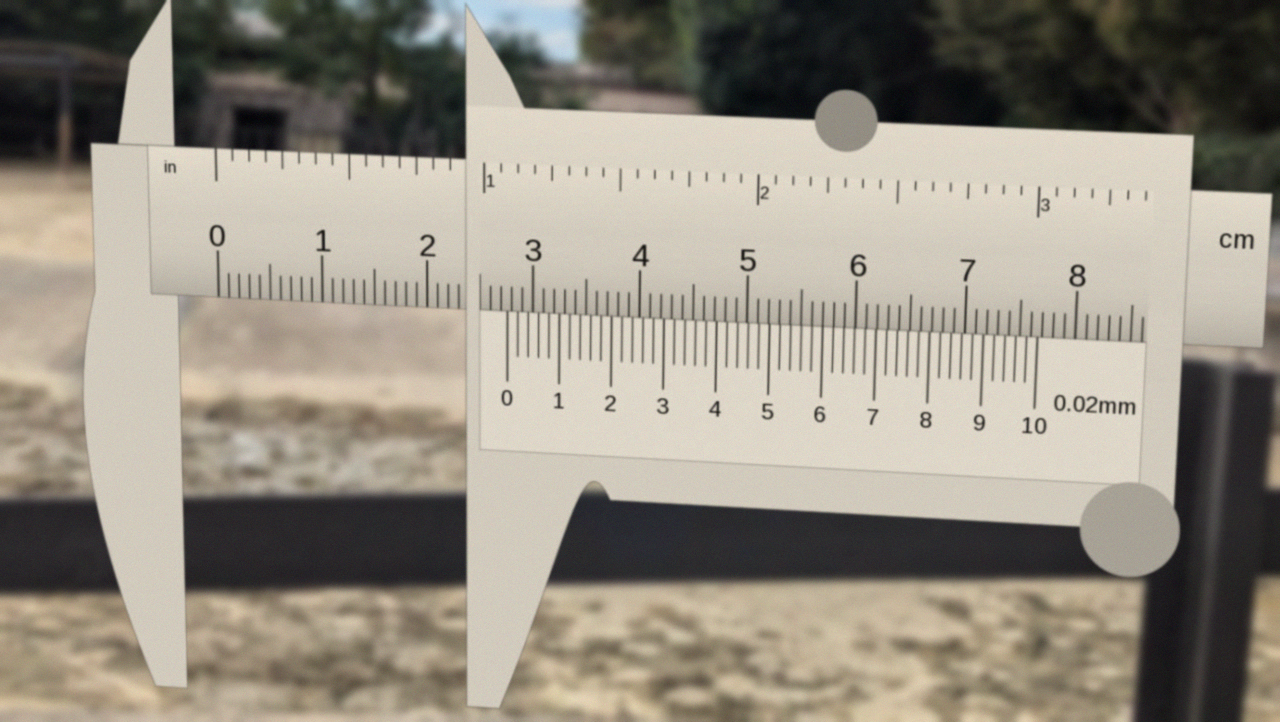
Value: {"value": 27.6, "unit": "mm"}
